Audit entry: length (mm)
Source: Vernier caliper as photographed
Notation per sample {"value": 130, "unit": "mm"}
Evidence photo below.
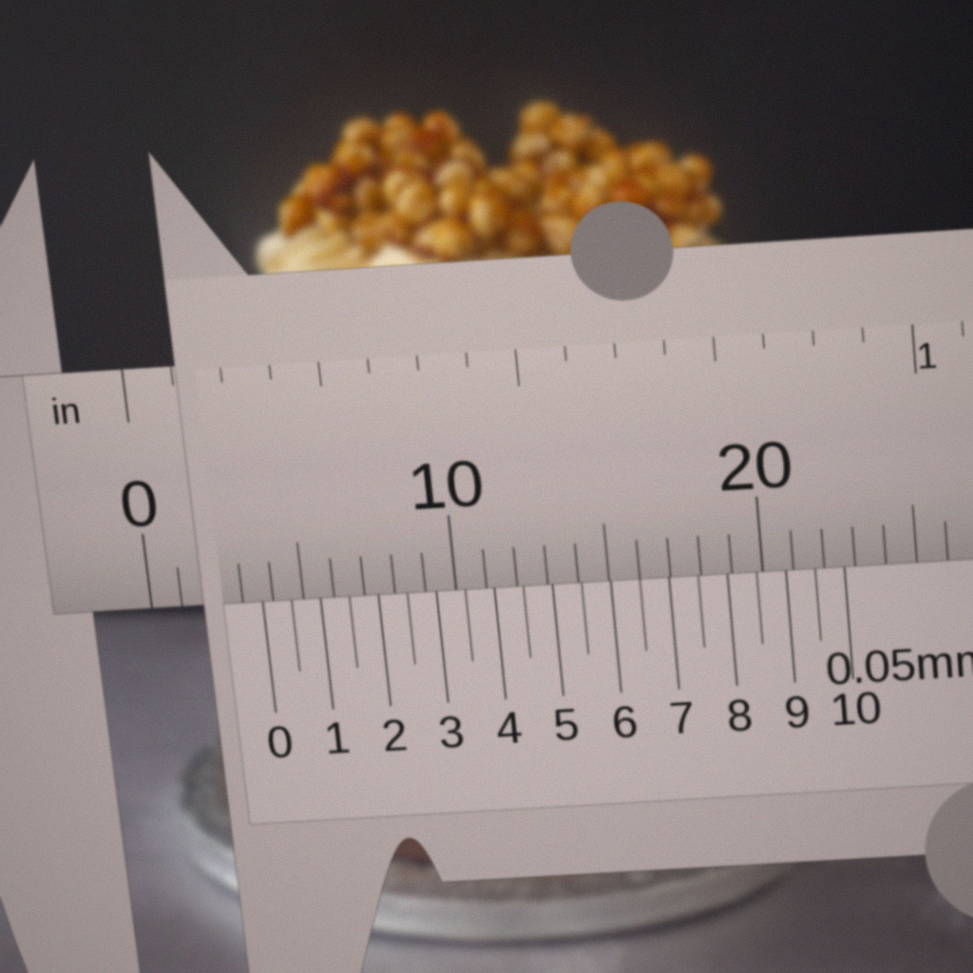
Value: {"value": 3.65, "unit": "mm"}
